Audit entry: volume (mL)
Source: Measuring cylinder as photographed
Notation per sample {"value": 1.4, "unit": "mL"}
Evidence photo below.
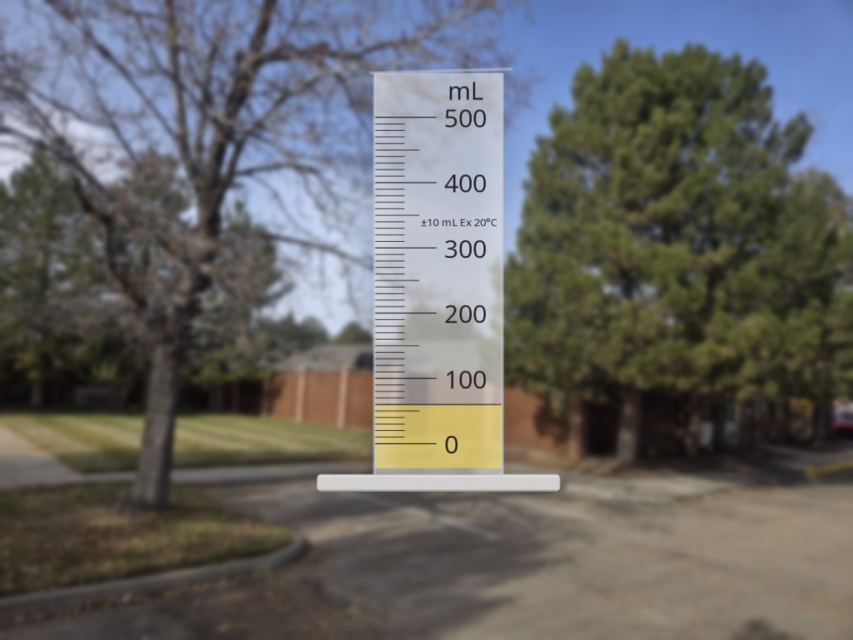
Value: {"value": 60, "unit": "mL"}
